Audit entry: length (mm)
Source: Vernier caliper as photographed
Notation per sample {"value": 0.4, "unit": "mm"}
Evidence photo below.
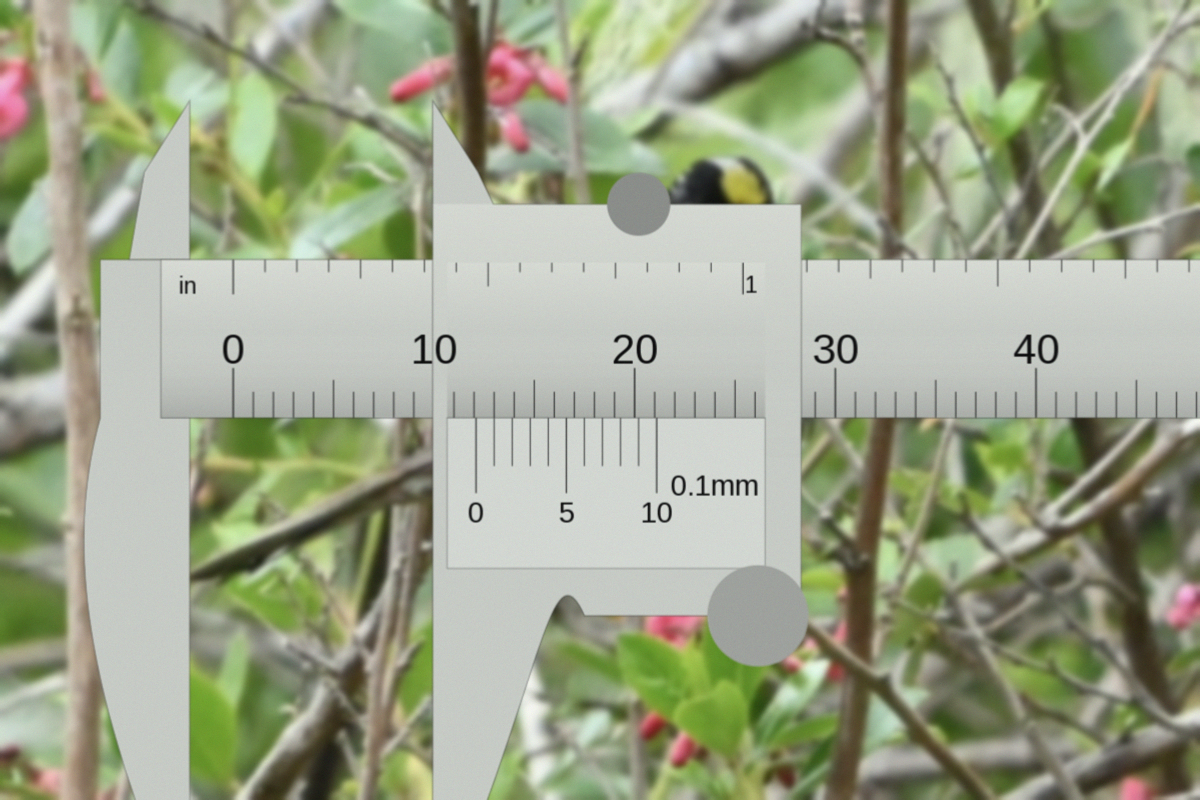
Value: {"value": 12.1, "unit": "mm"}
